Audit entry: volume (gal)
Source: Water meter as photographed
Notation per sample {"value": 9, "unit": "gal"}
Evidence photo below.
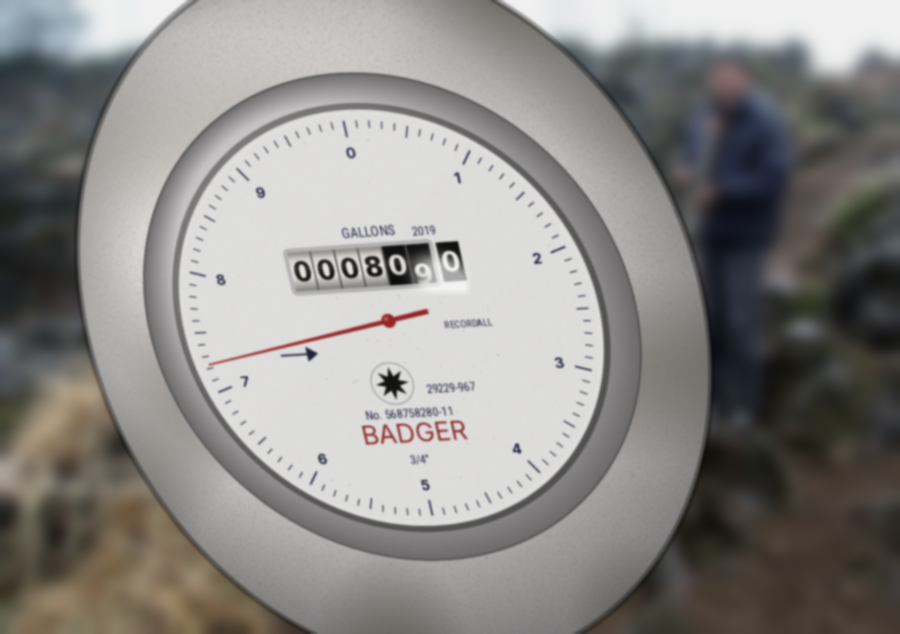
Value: {"value": 8087.2, "unit": "gal"}
